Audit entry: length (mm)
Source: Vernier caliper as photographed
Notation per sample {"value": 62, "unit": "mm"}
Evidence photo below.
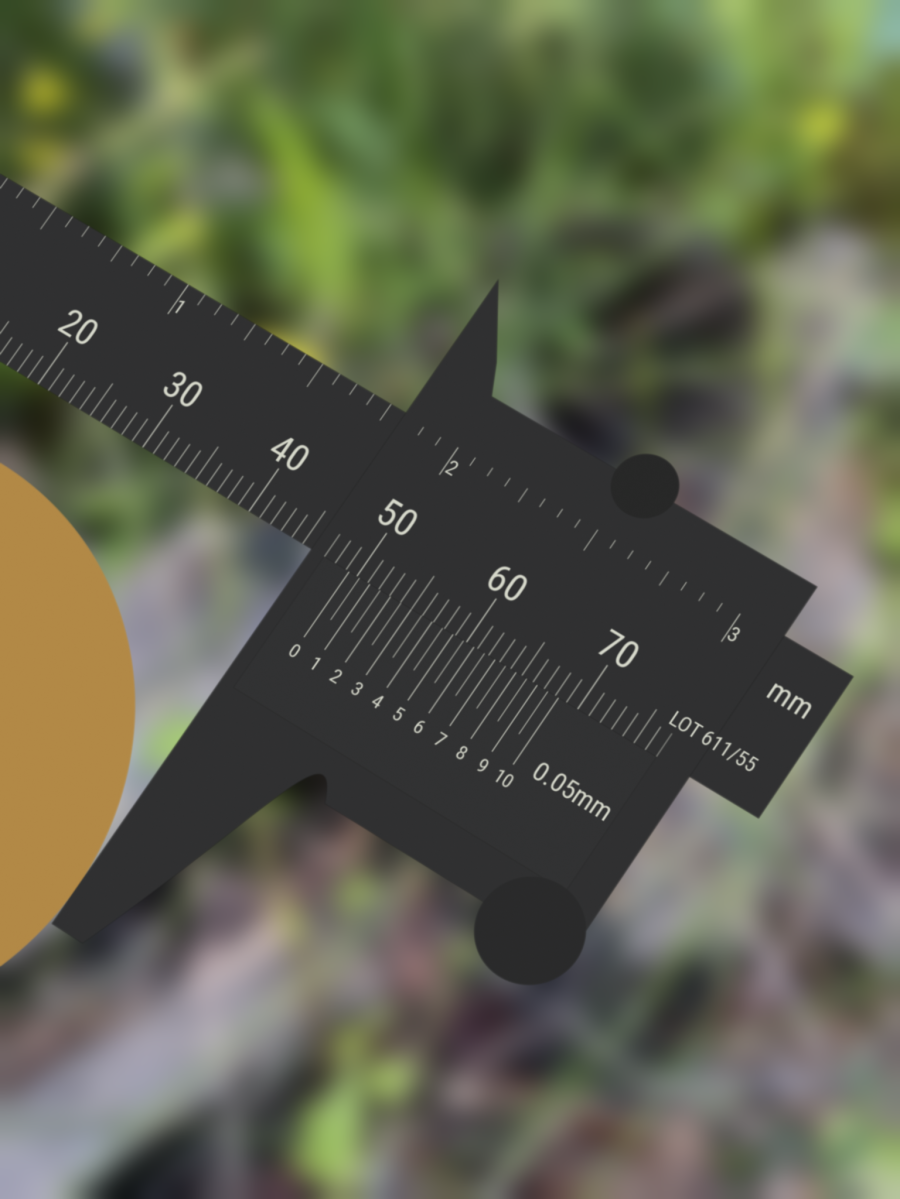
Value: {"value": 49.3, "unit": "mm"}
